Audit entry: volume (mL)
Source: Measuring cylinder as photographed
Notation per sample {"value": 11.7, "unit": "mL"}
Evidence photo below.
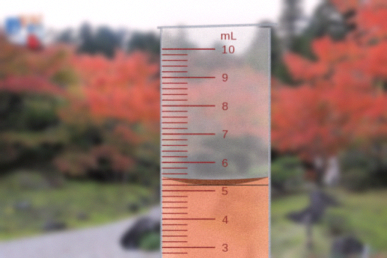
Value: {"value": 5.2, "unit": "mL"}
